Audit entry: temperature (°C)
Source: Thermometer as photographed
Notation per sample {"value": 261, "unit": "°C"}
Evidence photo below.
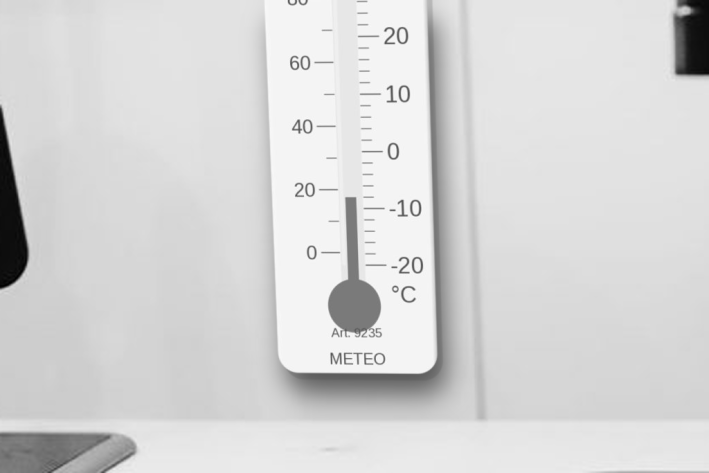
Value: {"value": -8, "unit": "°C"}
